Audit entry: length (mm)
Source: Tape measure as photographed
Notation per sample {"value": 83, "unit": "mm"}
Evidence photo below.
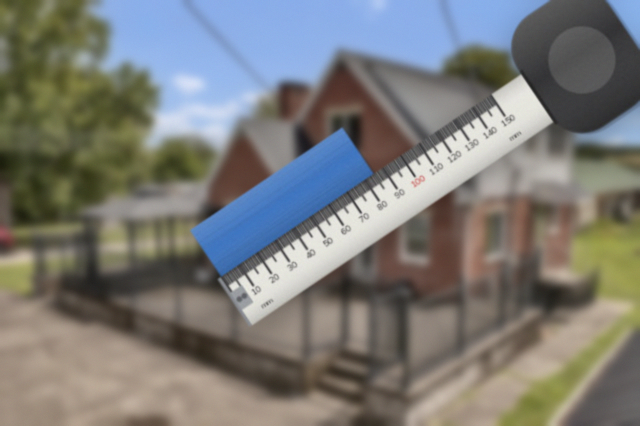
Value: {"value": 85, "unit": "mm"}
